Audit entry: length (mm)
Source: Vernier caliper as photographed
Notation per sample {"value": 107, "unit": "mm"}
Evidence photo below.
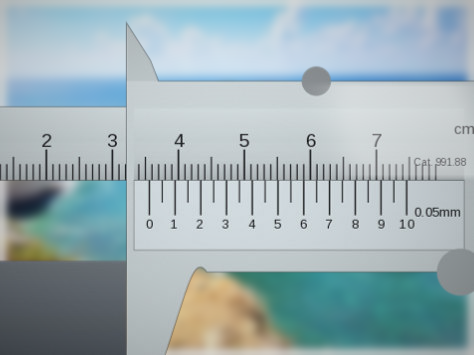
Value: {"value": 35.6, "unit": "mm"}
